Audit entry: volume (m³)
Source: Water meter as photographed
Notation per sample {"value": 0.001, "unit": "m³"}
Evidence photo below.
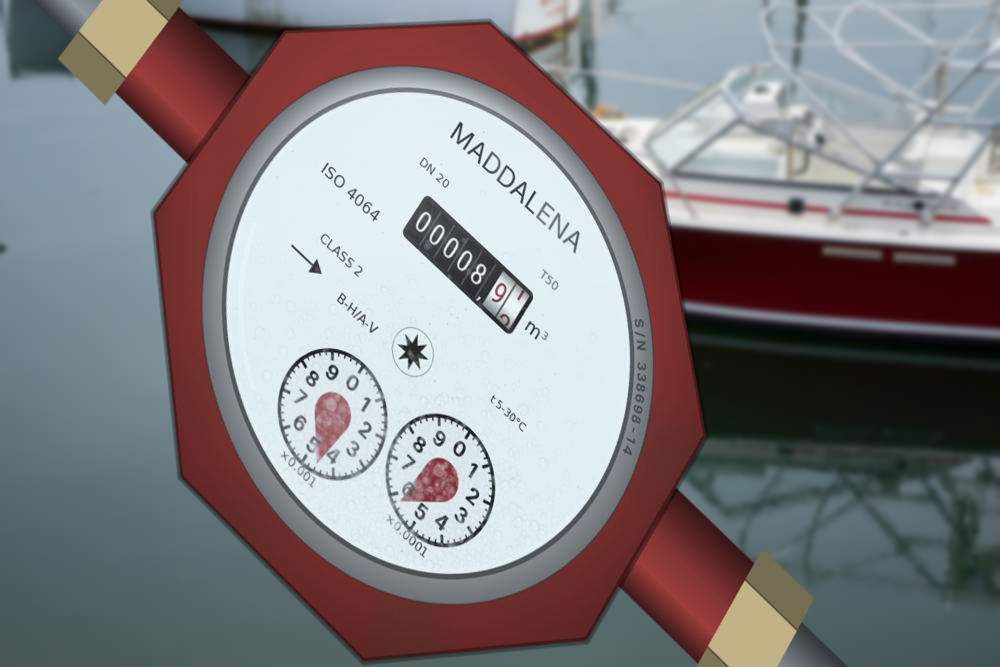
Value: {"value": 8.9145, "unit": "m³"}
